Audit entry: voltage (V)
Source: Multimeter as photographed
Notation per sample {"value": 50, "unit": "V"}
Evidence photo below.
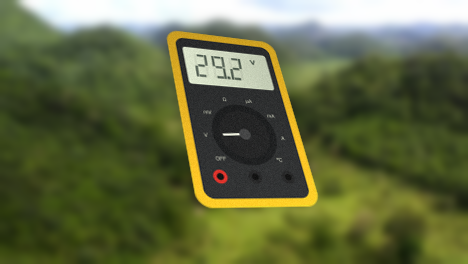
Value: {"value": 29.2, "unit": "V"}
